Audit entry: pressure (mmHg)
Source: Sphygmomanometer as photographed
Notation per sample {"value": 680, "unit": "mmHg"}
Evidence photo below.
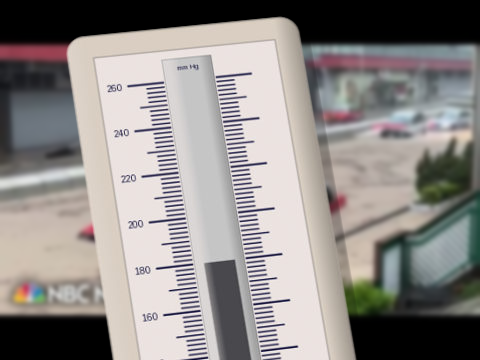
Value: {"value": 180, "unit": "mmHg"}
